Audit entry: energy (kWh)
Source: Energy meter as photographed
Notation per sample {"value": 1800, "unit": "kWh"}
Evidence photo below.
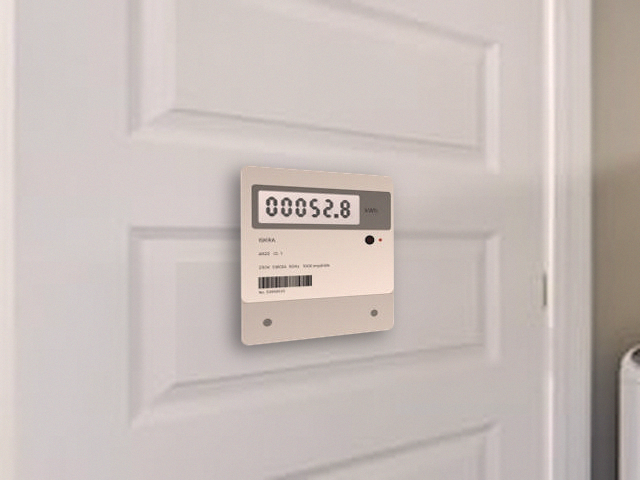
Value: {"value": 52.8, "unit": "kWh"}
